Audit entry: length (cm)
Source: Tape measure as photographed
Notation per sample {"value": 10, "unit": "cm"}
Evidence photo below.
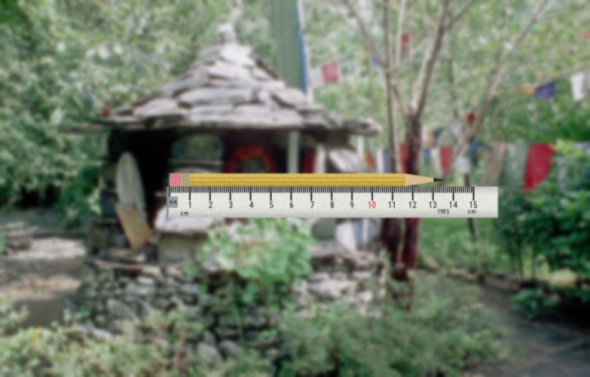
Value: {"value": 13.5, "unit": "cm"}
